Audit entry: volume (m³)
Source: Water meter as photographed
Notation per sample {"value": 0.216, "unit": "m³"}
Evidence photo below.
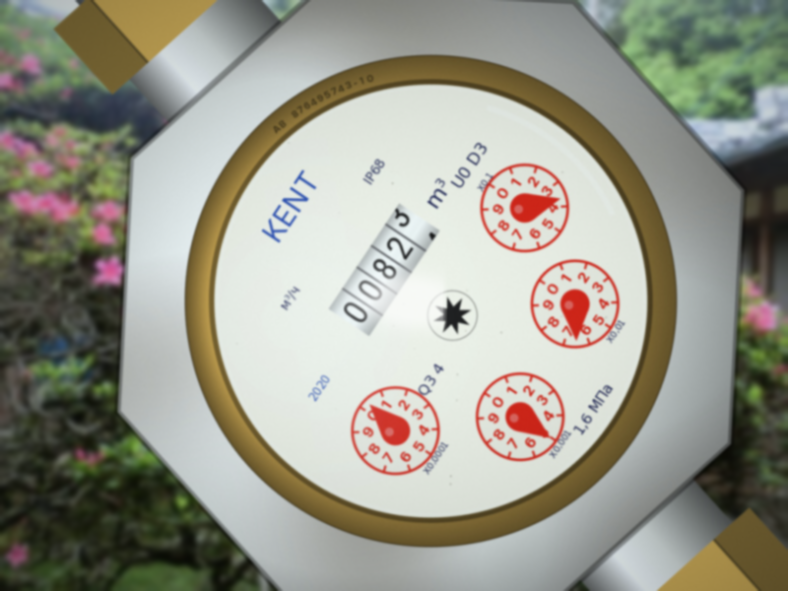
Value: {"value": 823.3650, "unit": "m³"}
